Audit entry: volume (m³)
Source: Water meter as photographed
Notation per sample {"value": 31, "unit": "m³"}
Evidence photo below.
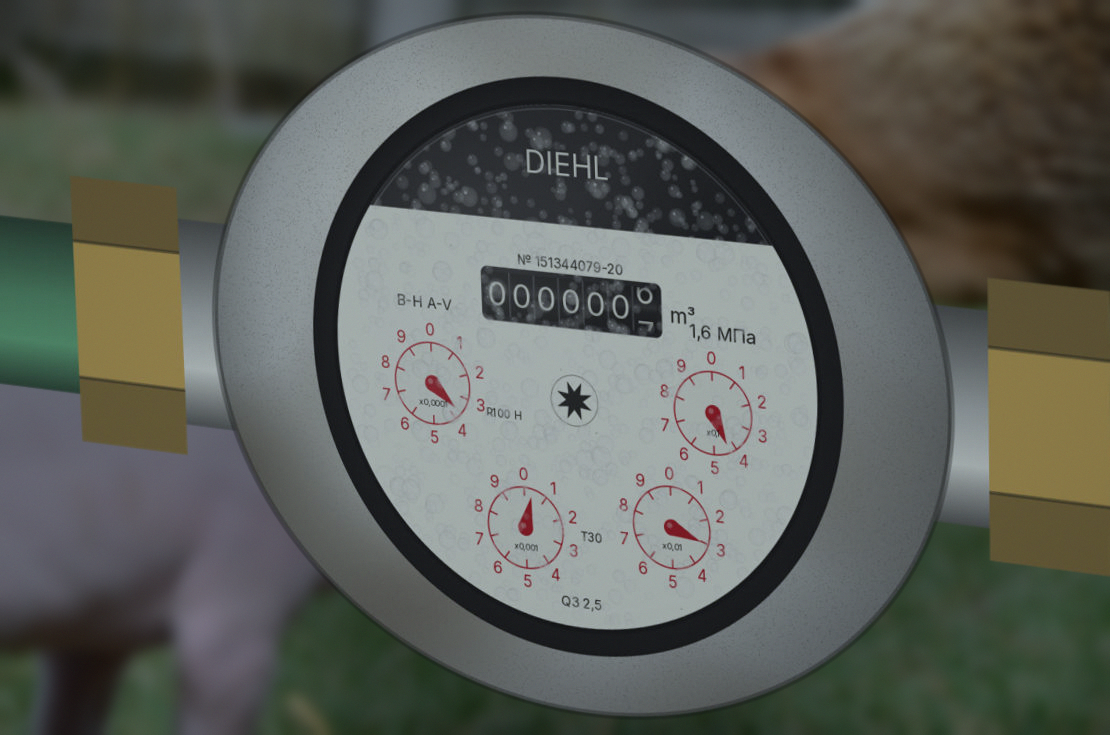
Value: {"value": 6.4303, "unit": "m³"}
